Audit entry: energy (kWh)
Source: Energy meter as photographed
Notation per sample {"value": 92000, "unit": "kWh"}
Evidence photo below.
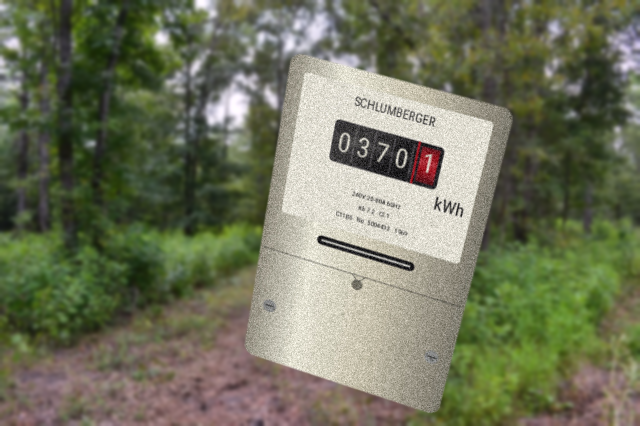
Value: {"value": 370.1, "unit": "kWh"}
